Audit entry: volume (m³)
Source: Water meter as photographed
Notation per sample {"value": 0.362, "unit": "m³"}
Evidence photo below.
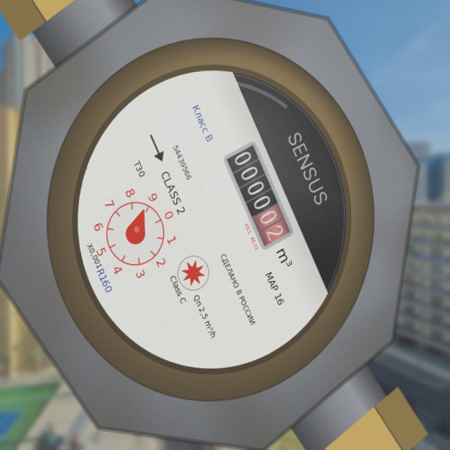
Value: {"value": 0.028, "unit": "m³"}
